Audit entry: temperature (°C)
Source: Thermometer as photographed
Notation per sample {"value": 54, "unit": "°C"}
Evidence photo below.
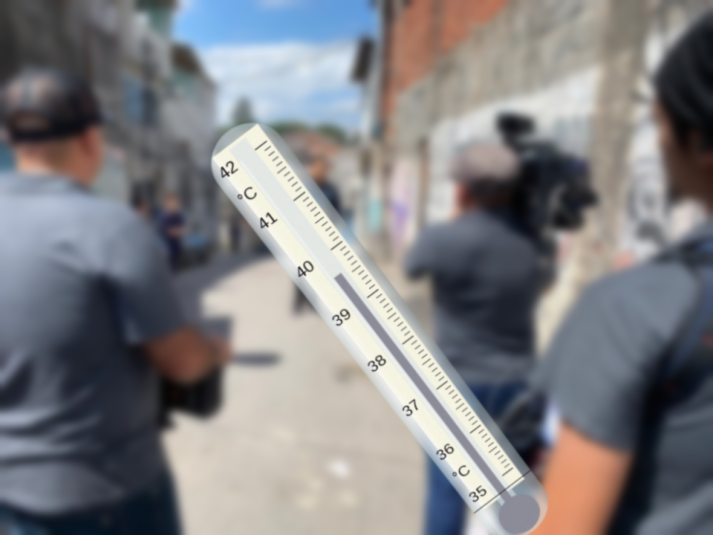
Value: {"value": 39.6, "unit": "°C"}
